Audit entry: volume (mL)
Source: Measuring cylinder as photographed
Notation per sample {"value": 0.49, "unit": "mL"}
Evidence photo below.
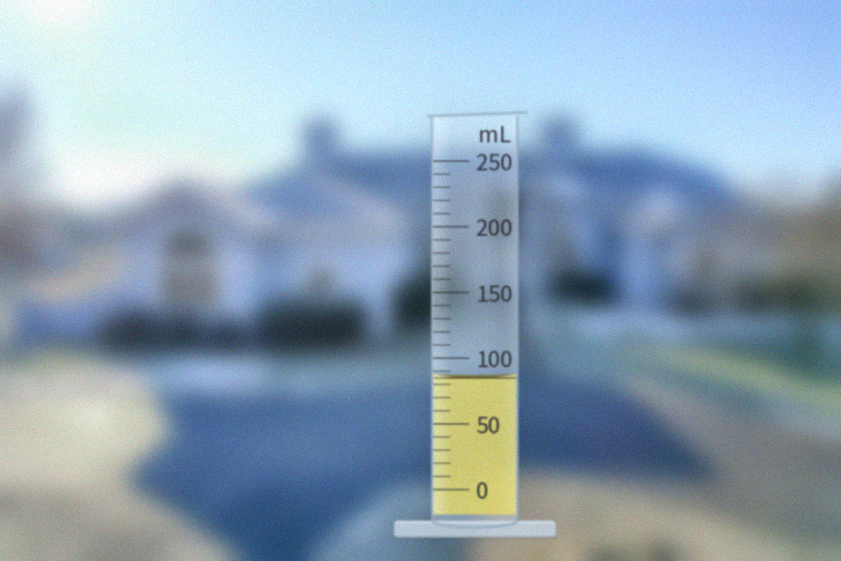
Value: {"value": 85, "unit": "mL"}
